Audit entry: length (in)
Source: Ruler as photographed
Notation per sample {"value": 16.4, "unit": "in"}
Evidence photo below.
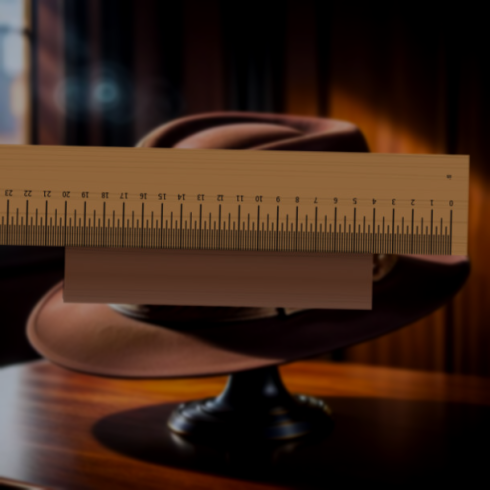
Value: {"value": 16, "unit": "in"}
